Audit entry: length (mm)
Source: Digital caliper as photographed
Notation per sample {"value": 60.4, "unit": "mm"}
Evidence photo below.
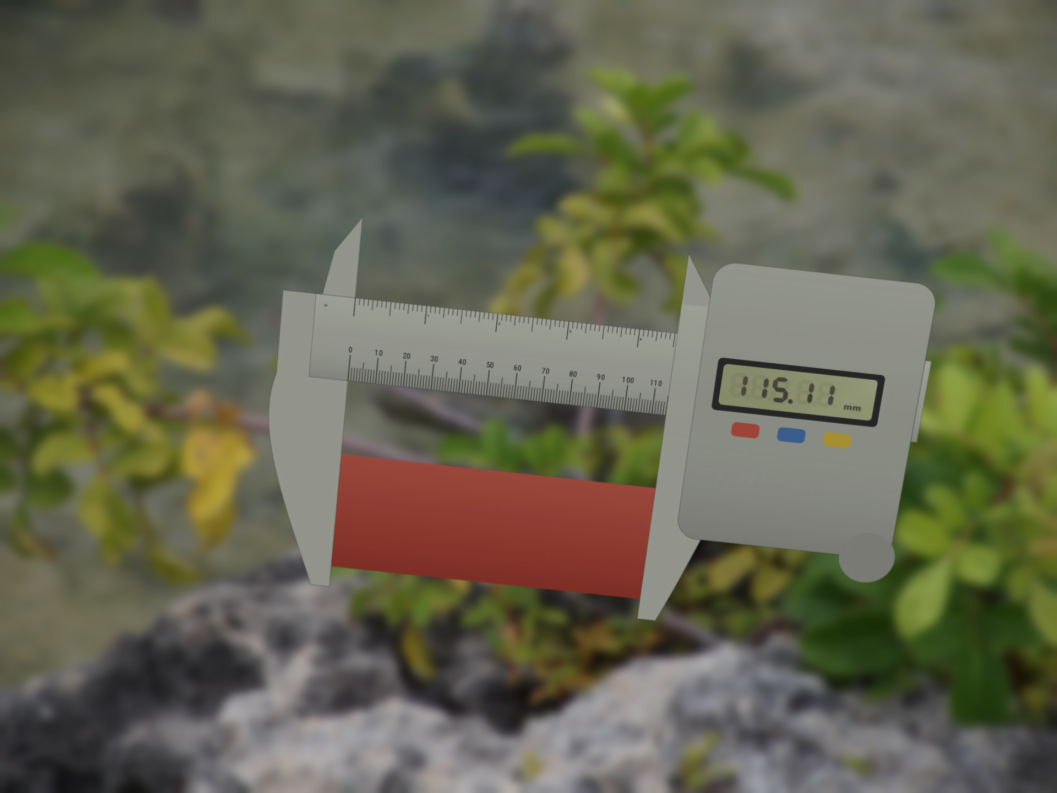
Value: {"value": 115.11, "unit": "mm"}
